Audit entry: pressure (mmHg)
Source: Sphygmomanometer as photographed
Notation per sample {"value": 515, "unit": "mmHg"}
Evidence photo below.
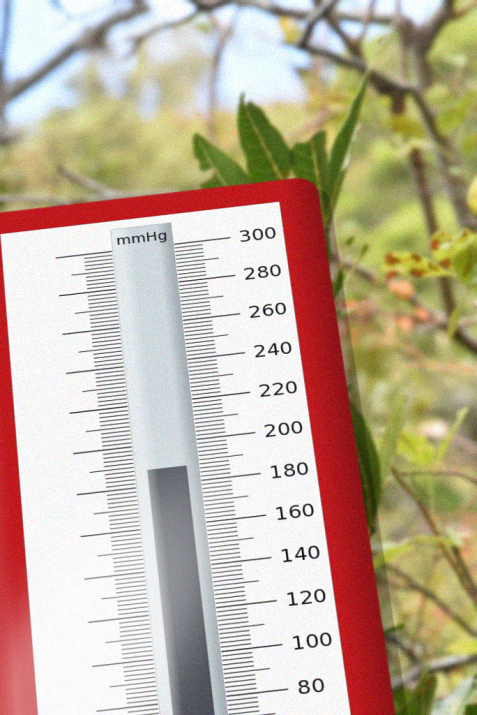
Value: {"value": 188, "unit": "mmHg"}
